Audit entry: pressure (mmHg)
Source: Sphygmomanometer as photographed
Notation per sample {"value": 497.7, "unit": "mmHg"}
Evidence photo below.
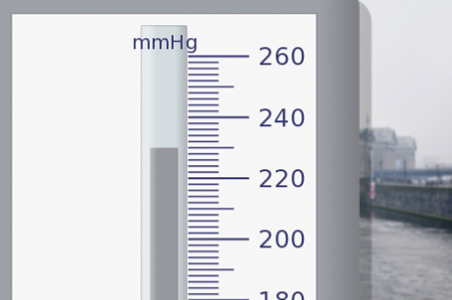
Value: {"value": 230, "unit": "mmHg"}
